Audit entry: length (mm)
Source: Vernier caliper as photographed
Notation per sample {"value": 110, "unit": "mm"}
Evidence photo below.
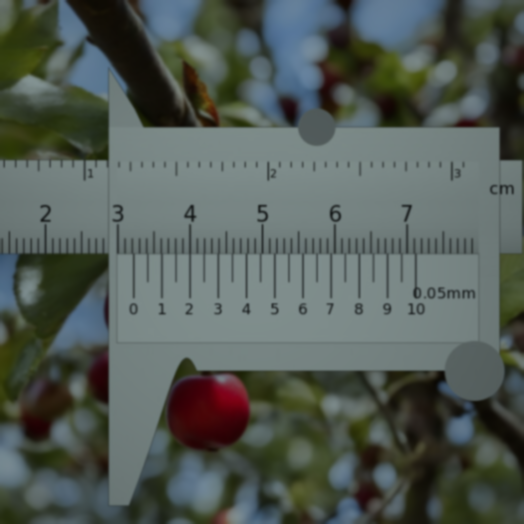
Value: {"value": 32.2, "unit": "mm"}
